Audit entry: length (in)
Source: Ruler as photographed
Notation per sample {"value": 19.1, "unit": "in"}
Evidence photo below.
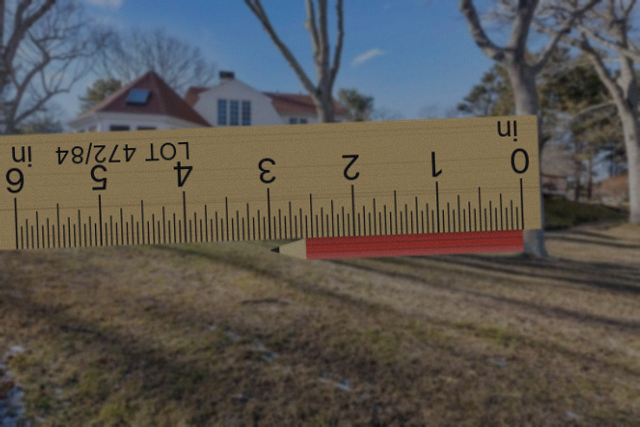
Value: {"value": 3, "unit": "in"}
